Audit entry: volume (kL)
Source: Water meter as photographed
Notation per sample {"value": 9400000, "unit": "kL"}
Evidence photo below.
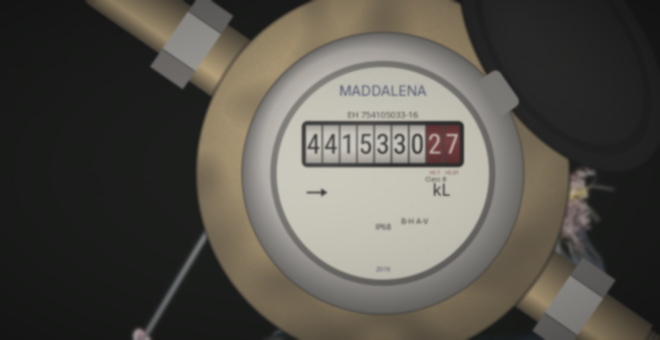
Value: {"value": 4415330.27, "unit": "kL"}
